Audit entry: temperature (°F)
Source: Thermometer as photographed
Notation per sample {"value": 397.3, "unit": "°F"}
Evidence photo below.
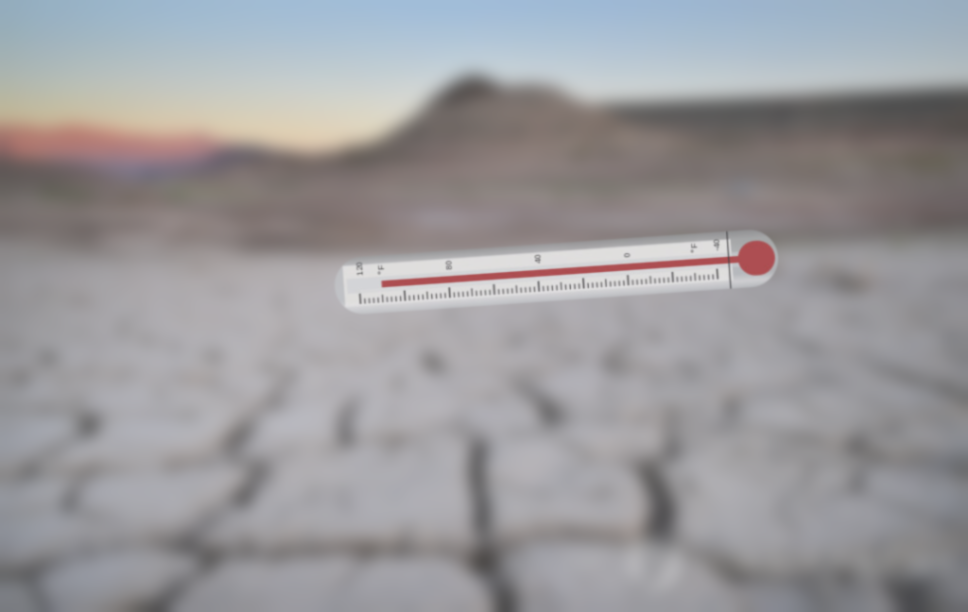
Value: {"value": 110, "unit": "°F"}
